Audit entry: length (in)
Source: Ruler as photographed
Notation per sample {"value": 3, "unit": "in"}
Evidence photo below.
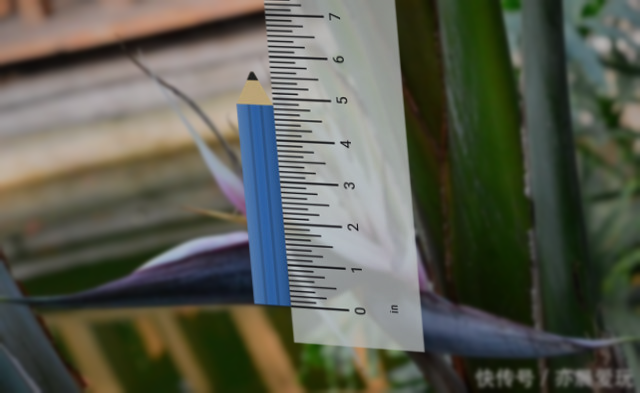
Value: {"value": 5.625, "unit": "in"}
